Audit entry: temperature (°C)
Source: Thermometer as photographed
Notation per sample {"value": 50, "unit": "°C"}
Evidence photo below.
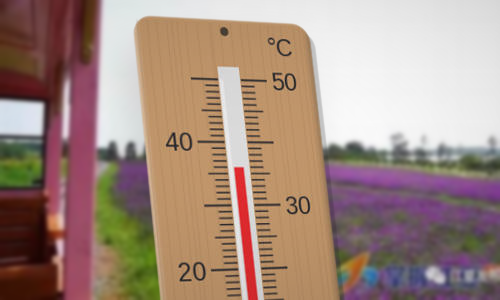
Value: {"value": 36, "unit": "°C"}
